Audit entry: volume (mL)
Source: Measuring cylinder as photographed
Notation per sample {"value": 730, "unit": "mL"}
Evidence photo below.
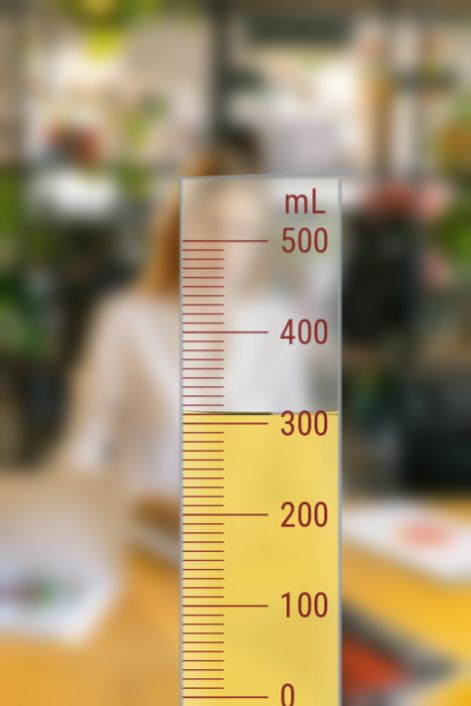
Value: {"value": 310, "unit": "mL"}
